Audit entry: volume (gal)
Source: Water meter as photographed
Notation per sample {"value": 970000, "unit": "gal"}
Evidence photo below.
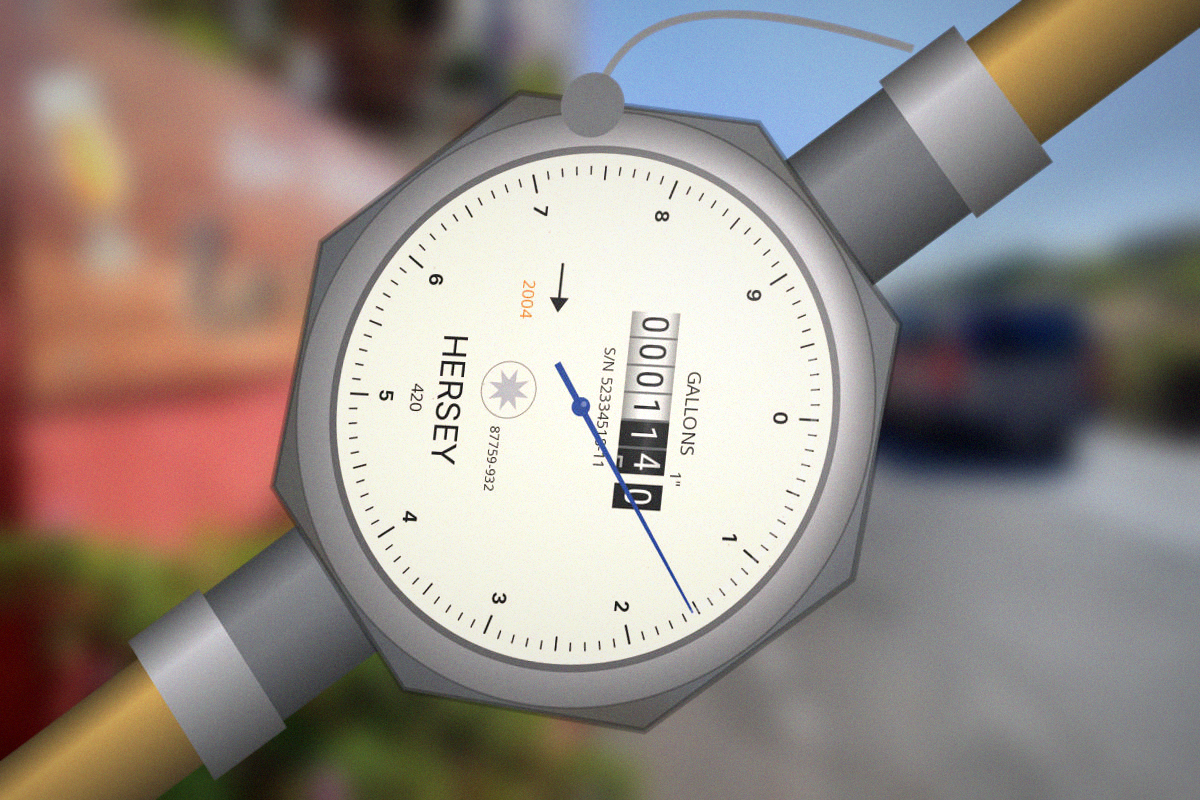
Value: {"value": 1141.5, "unit": "gal"}
